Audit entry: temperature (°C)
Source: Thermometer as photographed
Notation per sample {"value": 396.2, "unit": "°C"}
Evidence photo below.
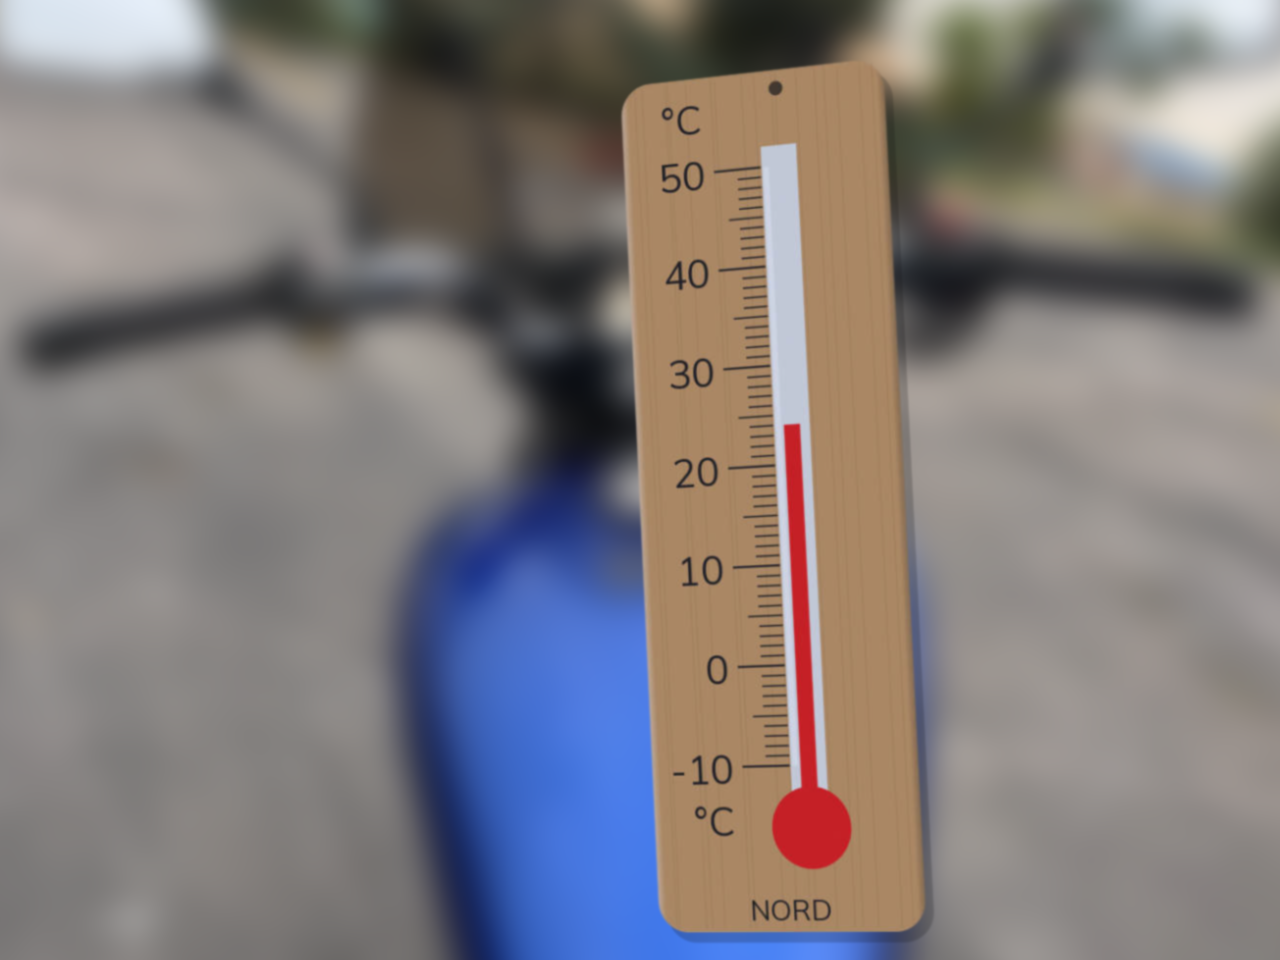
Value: {"value": 24, "unit": "°C"}
